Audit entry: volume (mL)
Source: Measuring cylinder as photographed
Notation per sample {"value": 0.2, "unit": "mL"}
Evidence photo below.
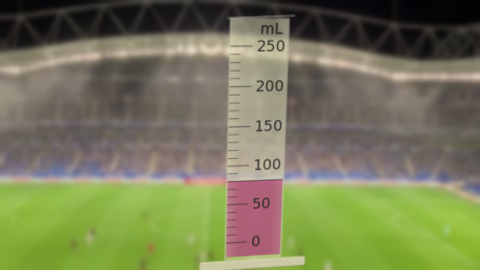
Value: {"value": 80, "unit": "mL"}
